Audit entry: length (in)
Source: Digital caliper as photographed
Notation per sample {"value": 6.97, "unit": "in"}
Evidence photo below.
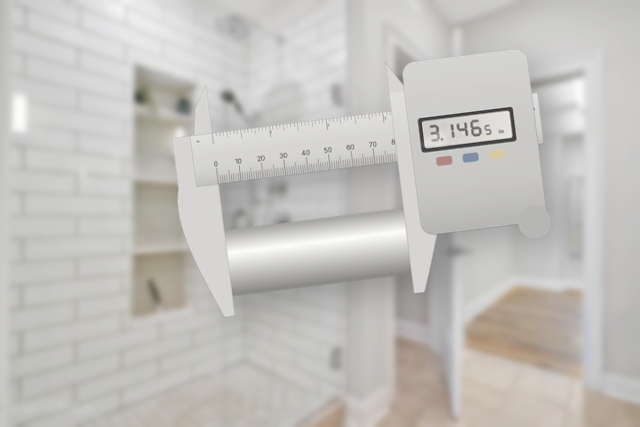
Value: {"value": 3.1465, "unit": "in"}
